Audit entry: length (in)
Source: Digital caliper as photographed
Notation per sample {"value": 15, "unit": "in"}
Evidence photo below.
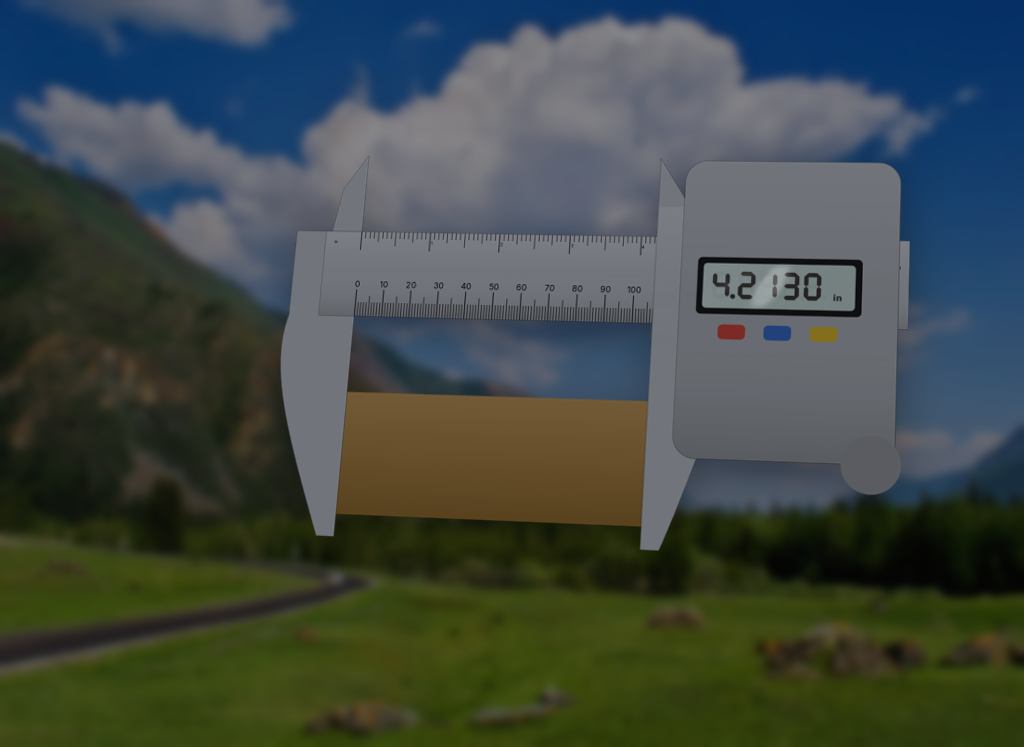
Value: {"value": 4.2130, "unit": "in"}
